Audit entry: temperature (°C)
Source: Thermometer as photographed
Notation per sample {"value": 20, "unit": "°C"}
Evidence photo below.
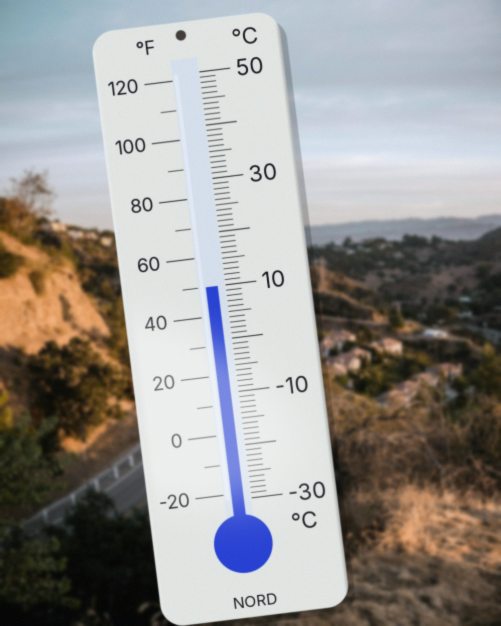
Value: {"value": 10, "unit": "°C"}
